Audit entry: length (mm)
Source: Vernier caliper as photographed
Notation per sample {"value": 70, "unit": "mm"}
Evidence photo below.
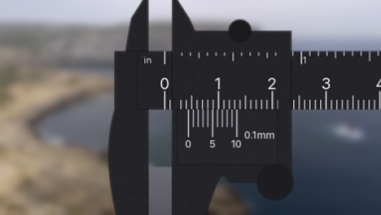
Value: {"value": 4.4, "unit": "mm"}
